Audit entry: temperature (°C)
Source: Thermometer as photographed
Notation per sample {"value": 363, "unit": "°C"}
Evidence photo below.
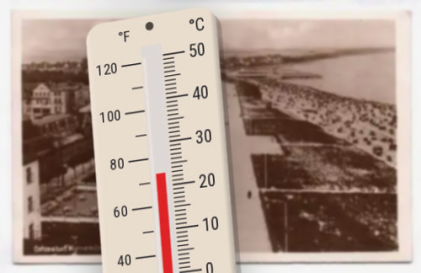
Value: {"value": 23, "unit": "°C"}
